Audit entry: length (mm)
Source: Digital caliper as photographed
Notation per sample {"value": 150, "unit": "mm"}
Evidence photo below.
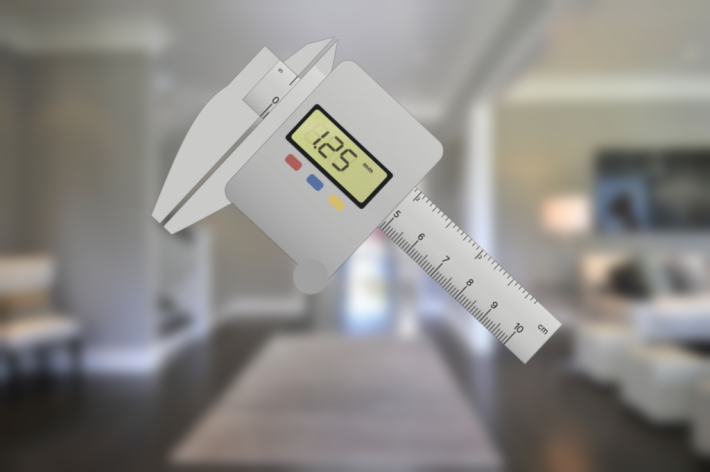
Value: {"value": 1.25, "unit": "mm"}
